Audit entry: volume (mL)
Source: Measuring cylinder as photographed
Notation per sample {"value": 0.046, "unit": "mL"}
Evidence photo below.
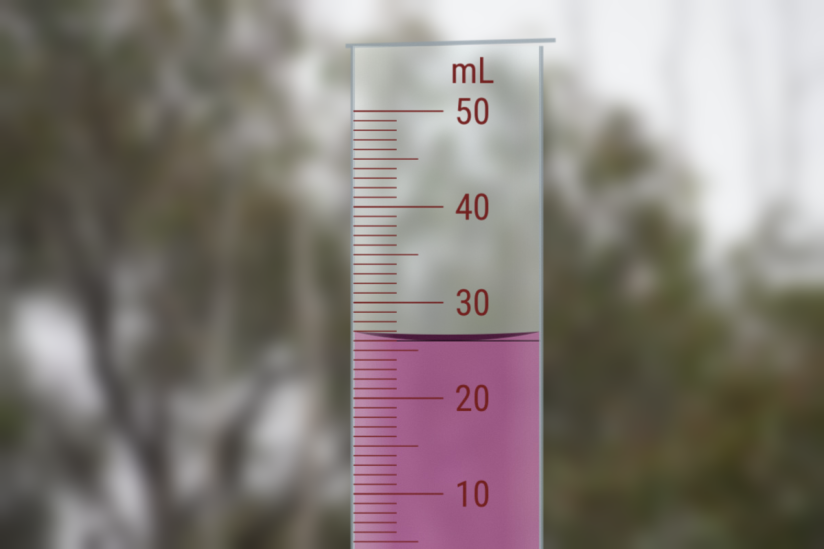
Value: {"value": 26, "unit": "mL"}
